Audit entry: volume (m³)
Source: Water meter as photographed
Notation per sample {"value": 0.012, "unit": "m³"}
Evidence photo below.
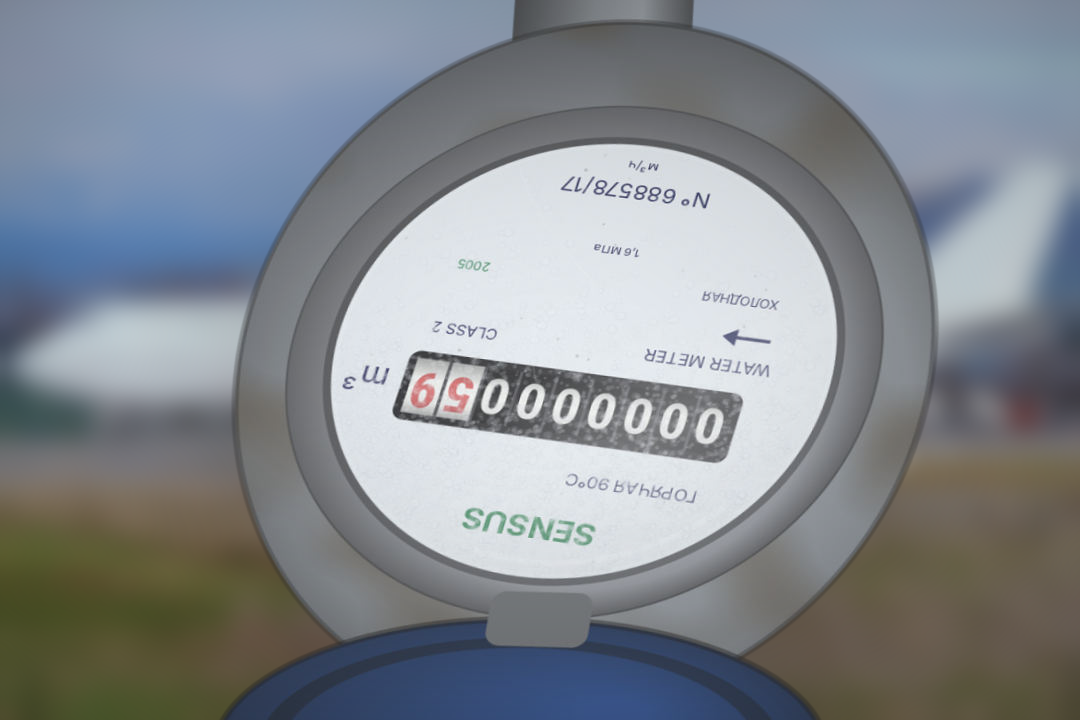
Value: {"value": 0.59, "unit": "m³"}
